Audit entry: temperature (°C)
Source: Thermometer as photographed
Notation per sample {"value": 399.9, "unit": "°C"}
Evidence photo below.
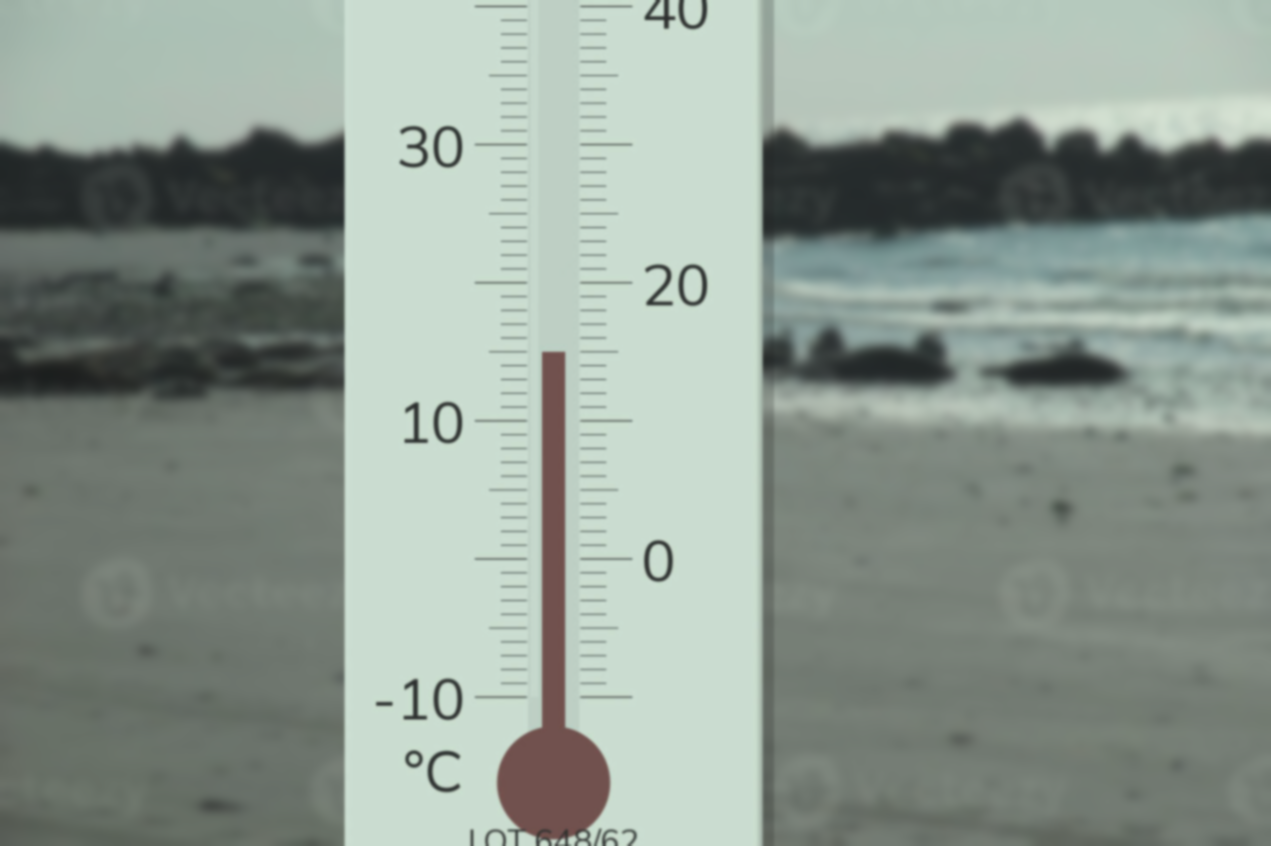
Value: {"value": 15, "unit": "°C"}
